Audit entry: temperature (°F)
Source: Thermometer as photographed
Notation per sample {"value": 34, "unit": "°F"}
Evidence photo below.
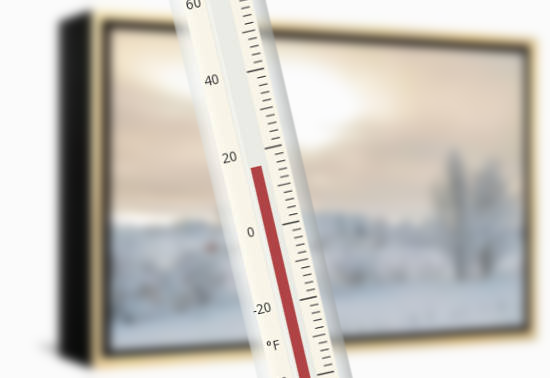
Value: {"value": 16, "unit": "°F"}
